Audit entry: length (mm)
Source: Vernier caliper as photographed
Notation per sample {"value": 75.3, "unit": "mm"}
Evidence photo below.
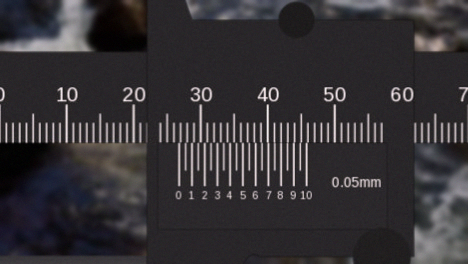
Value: {"value": 26.8, "unit": "mm"}
